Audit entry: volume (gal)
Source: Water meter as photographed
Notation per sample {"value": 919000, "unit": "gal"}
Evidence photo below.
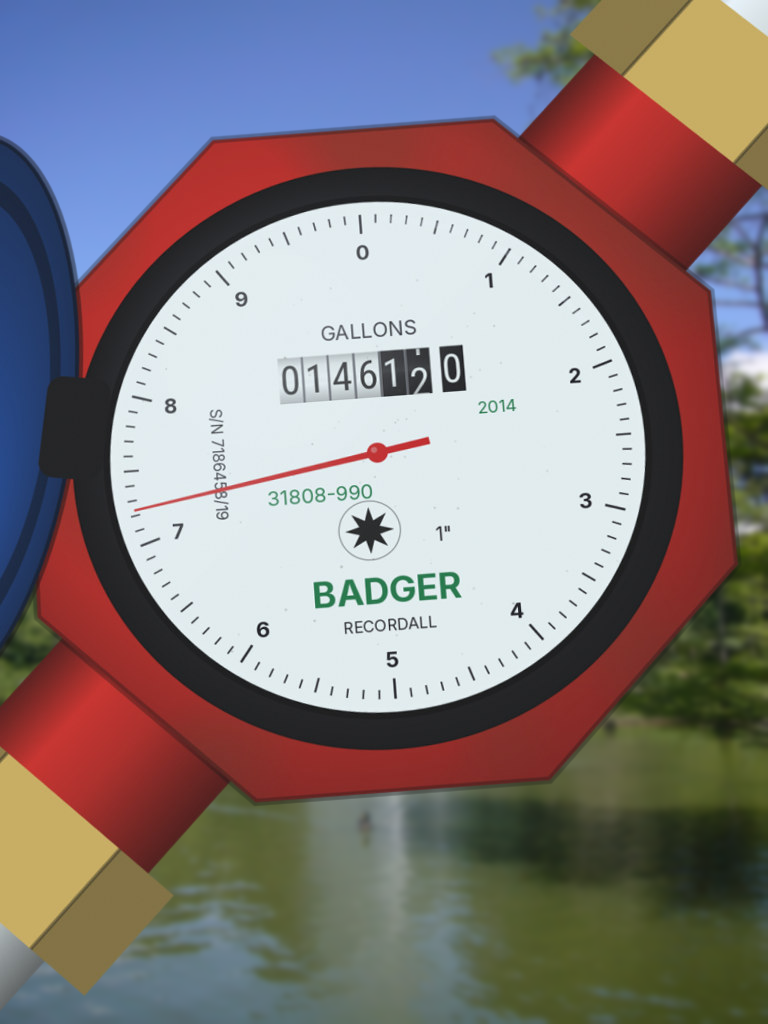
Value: {"value": 146117.2, "unit": "gal"}
